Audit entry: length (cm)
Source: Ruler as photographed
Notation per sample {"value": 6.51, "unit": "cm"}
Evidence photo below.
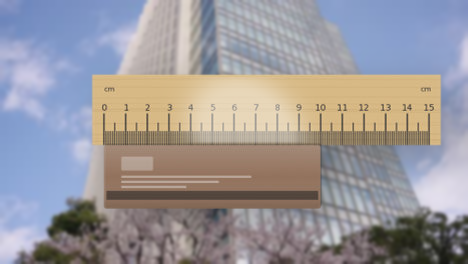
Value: {"value": 10, "unit": "cm"}
